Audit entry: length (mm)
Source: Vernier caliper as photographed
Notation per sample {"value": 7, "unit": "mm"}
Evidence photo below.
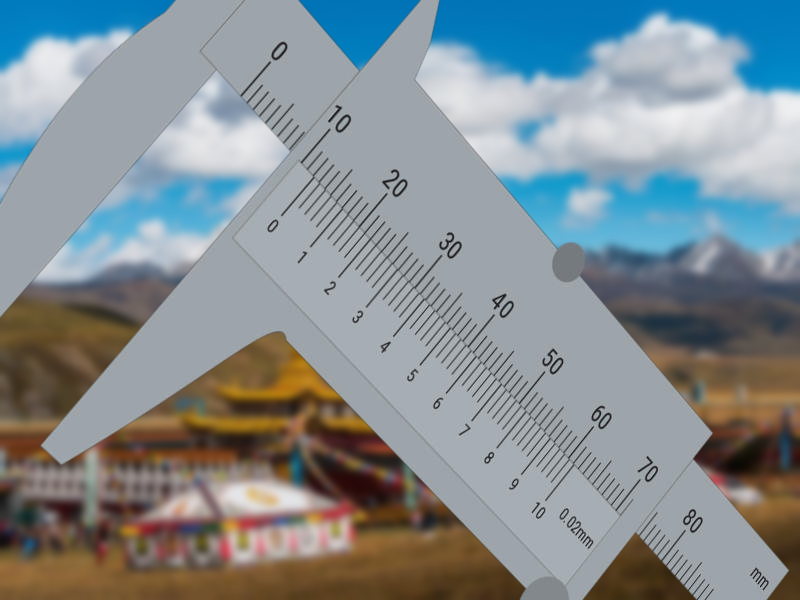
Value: {"value": 12.2, "unit": "mm"}
